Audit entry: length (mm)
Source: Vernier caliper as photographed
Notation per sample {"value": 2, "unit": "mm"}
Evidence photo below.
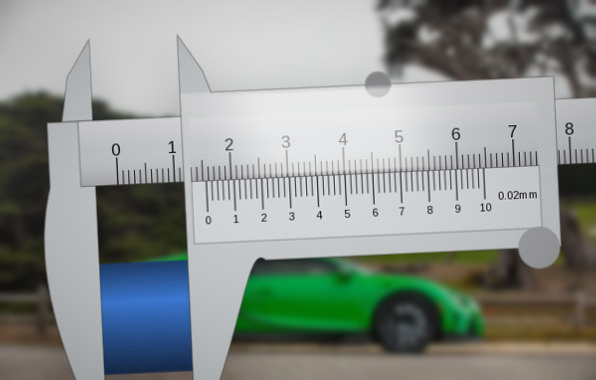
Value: {"value": 15.6, "unit": "mm"}
